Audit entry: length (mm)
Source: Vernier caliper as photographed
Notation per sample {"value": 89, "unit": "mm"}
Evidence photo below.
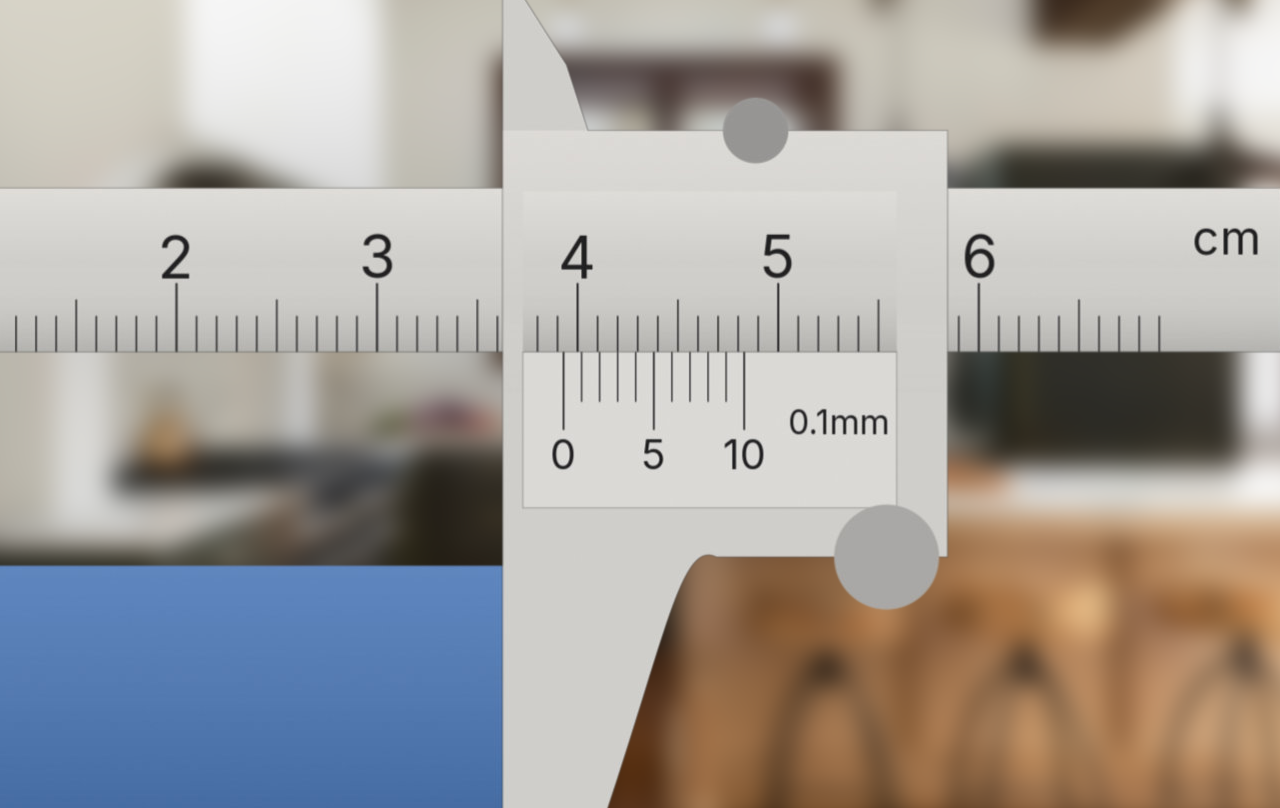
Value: {"value": 39.3, "unit": "mm"}
